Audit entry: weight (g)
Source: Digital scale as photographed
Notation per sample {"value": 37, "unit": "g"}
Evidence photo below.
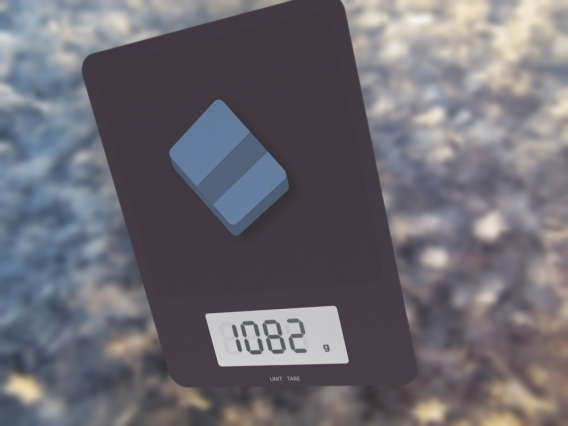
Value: {"value": 1082, "unit": "g"}
